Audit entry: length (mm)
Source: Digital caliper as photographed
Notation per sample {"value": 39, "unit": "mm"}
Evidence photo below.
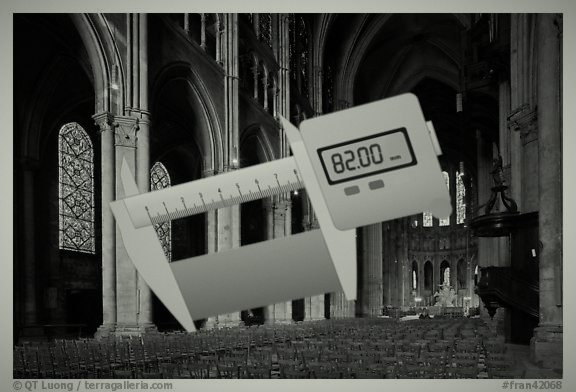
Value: {"value": 82.00, "unit": "mm"}
